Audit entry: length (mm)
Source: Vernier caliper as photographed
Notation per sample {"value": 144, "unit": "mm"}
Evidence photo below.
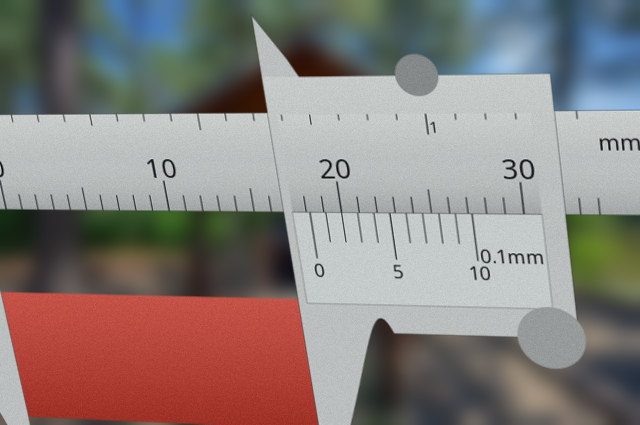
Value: {"value": 18.2, "unit": "mm"}
